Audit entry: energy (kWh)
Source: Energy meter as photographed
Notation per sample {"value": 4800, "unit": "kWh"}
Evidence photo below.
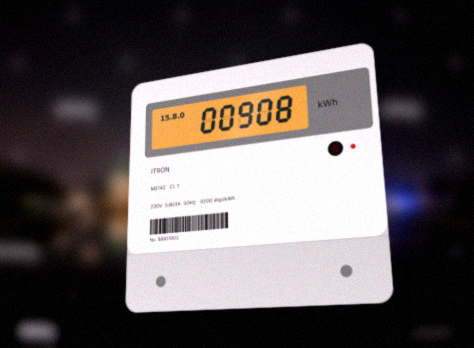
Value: {"value": 908, "unit": "kWh"}
